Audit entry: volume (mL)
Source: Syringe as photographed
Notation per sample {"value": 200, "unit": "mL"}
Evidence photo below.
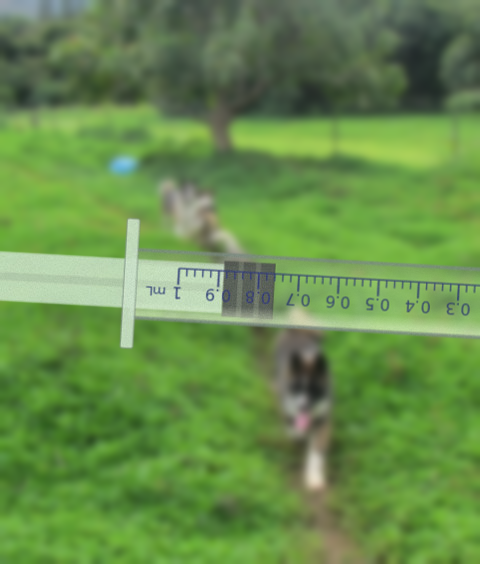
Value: {"value": 0.76, "unit": "mL"}
